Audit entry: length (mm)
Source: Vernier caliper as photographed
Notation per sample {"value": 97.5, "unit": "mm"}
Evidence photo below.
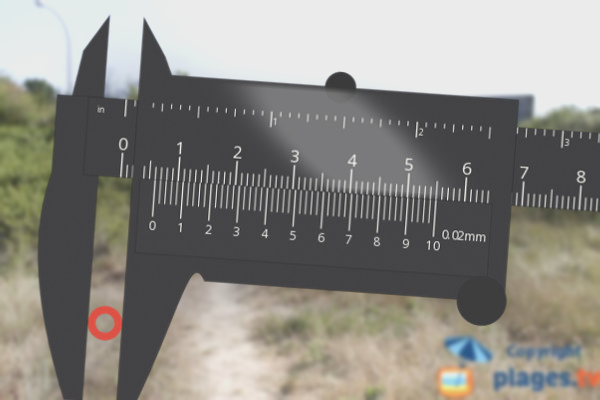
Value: {"value": 6.0, "unit": "mm"}
